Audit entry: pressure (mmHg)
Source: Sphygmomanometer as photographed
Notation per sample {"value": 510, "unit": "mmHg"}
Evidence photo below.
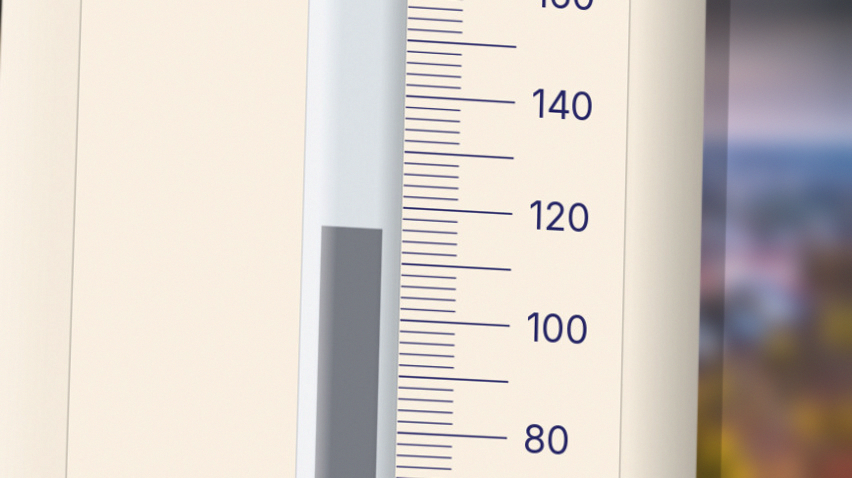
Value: {"value": 116, "unit": "mmHg"}
